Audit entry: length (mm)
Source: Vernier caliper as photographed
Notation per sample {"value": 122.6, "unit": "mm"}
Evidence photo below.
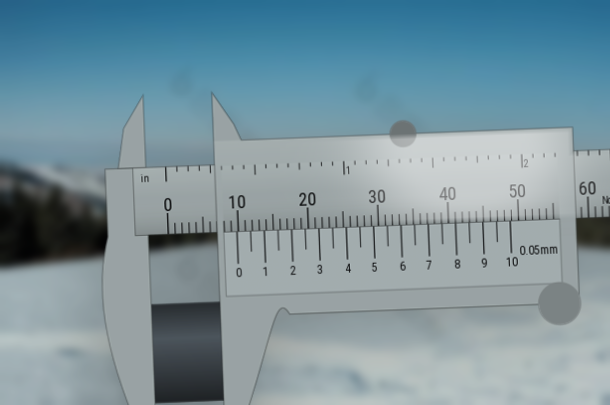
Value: {"value": 9.8, "unit": "mm"}
